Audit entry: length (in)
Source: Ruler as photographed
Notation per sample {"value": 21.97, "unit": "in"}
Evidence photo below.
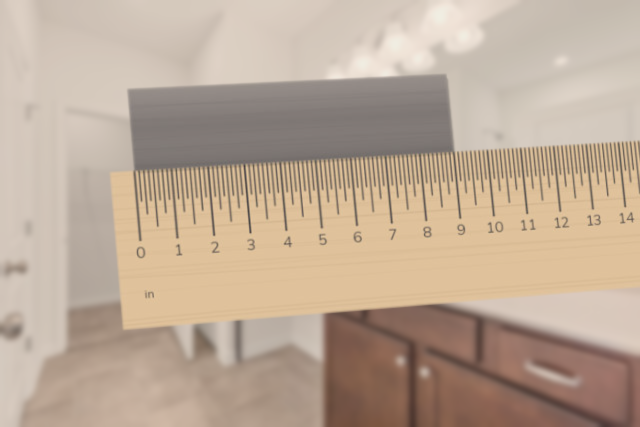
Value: {"value": 9, "unit": "in"}
